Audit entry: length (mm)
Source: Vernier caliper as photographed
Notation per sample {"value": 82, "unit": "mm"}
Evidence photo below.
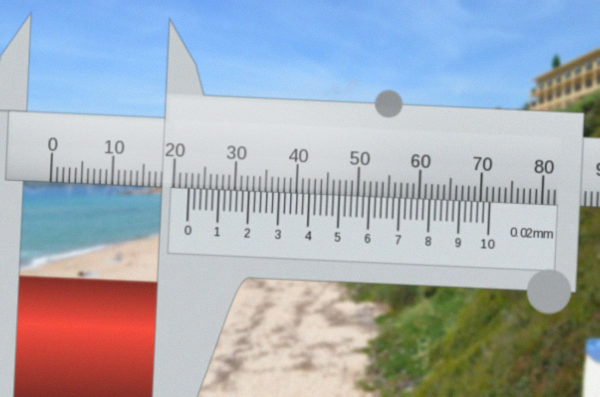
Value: {"value": 22.5, "unit": "mm"}
